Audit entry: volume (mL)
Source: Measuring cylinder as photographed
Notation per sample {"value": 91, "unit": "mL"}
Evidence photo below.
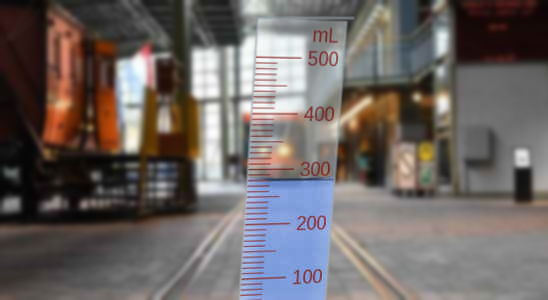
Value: {"value": 280, "unit": "mL"}
